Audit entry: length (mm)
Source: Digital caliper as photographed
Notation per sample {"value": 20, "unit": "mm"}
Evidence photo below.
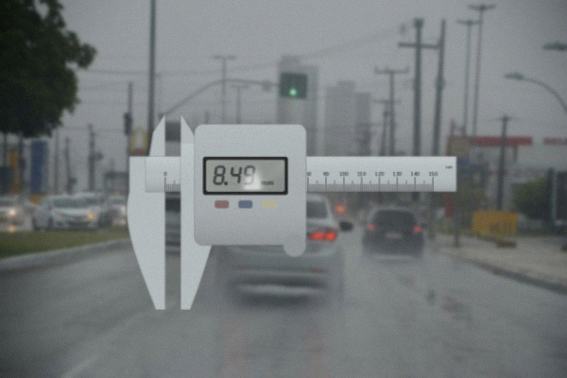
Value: {"value": 8.49, "unit": "mm"}
